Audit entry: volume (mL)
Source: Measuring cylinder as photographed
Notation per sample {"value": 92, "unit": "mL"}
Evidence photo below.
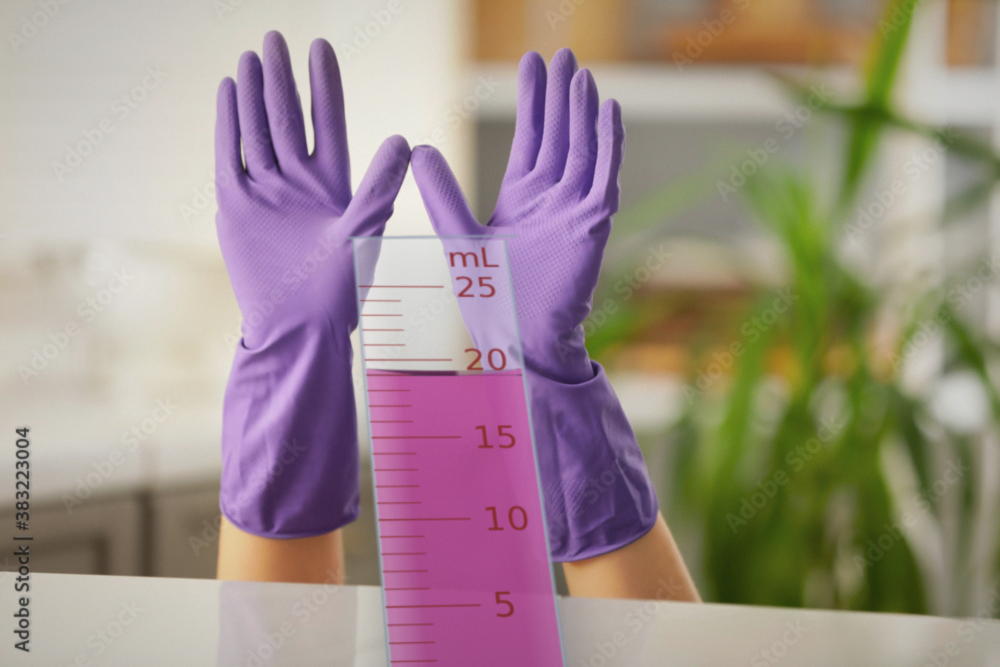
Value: {"value": 19, "unit": "mL"}
